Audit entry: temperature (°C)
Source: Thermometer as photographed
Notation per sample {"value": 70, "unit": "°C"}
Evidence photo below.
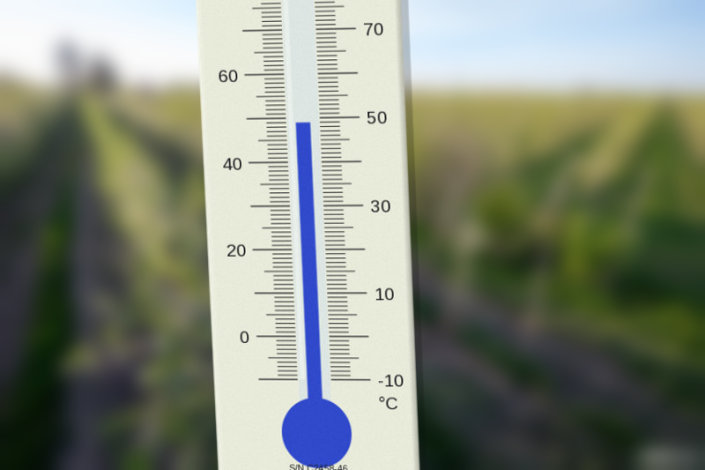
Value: {"value": 49, "unit": "°C"}
